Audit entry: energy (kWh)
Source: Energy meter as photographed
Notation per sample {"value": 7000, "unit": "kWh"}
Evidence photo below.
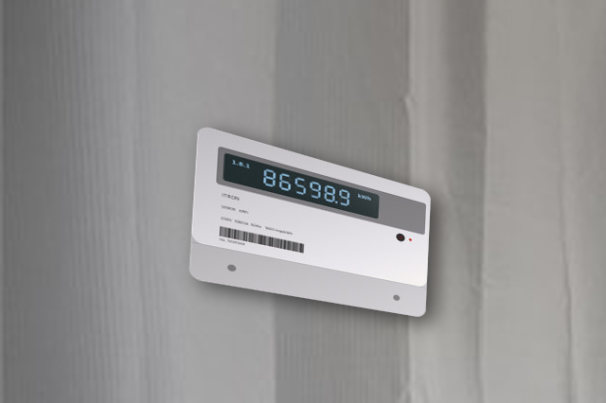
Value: {"value": 86598.9, "unit": "kWh"}
